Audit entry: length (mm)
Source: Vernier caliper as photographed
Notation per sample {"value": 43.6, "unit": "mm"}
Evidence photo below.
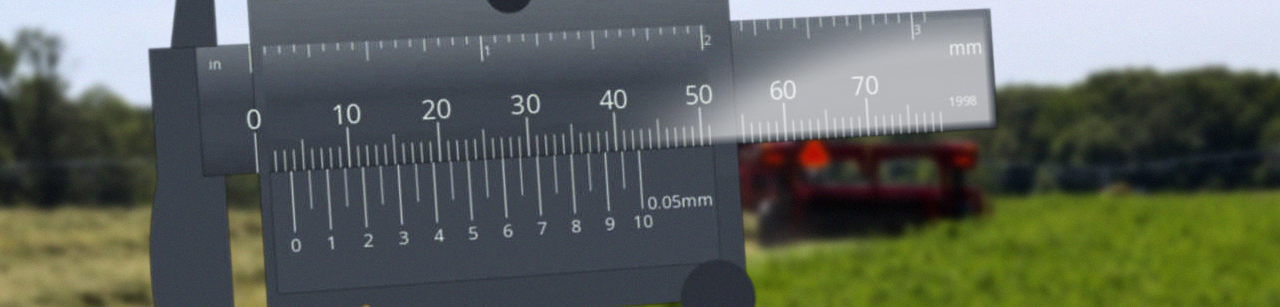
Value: {"value": 3.6, "unit": "mm"}
